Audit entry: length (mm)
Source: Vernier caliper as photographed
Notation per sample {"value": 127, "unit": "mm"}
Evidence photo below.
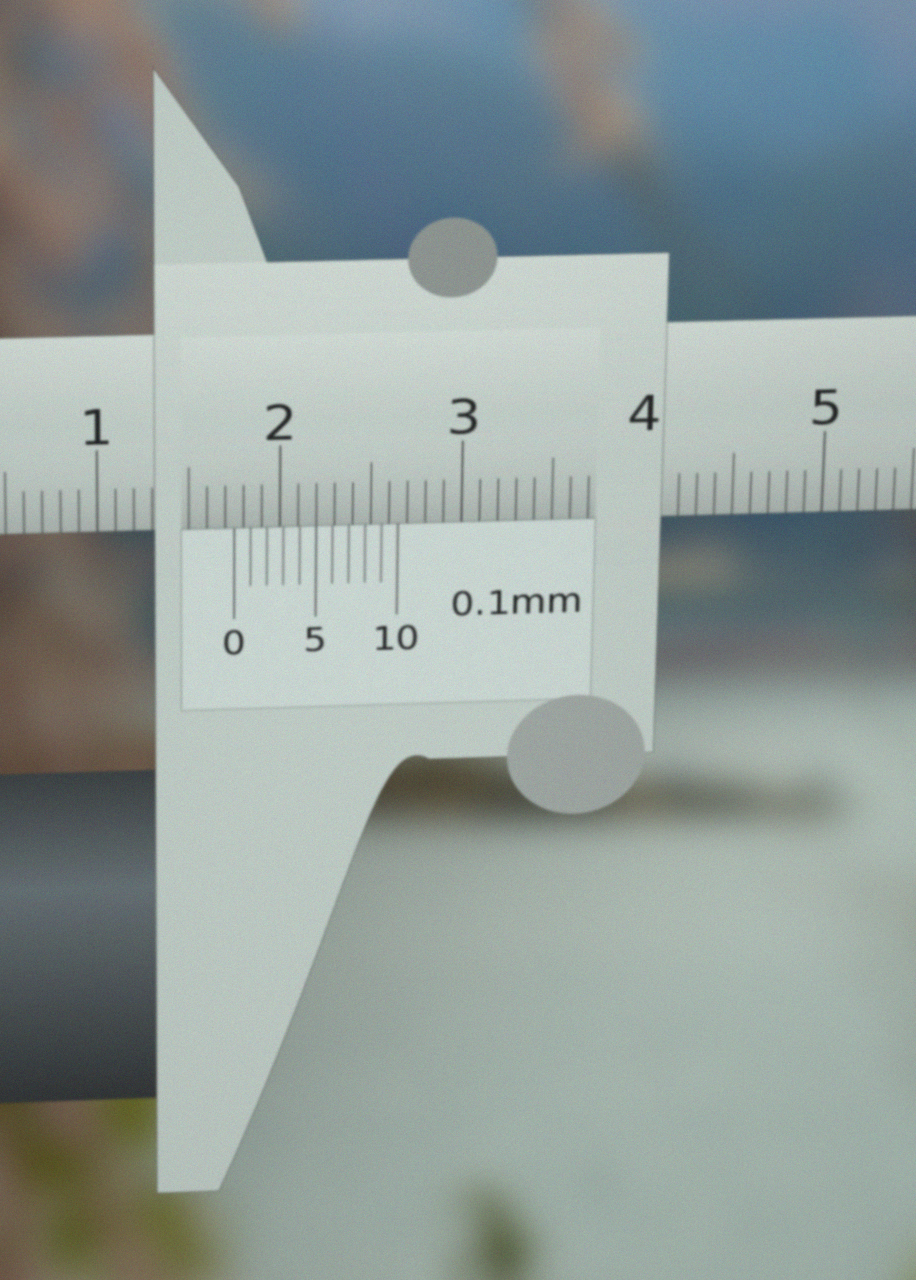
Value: {"value": 17.5, "unit": "mm"}
